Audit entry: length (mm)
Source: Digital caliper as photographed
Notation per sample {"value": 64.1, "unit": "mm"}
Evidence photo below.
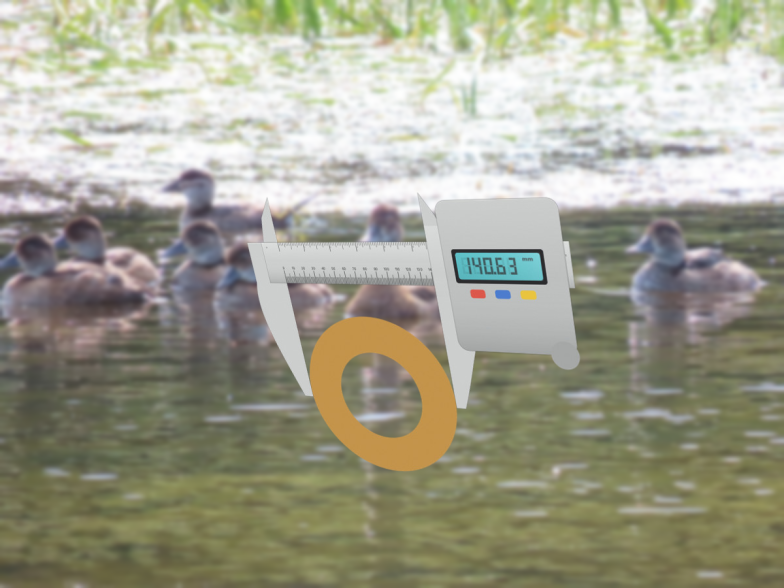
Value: {"value": 140.63, "unit": "mm"}
